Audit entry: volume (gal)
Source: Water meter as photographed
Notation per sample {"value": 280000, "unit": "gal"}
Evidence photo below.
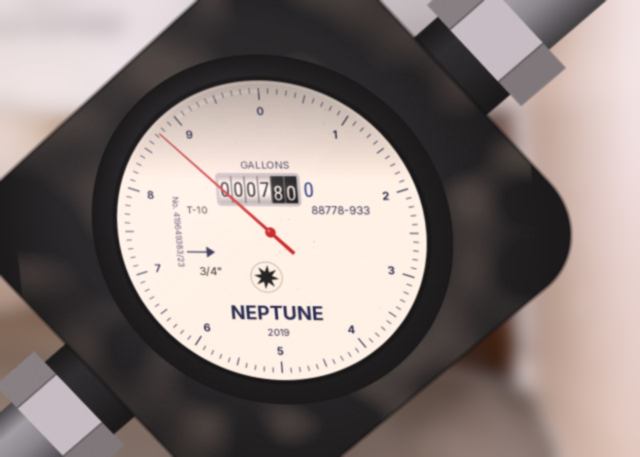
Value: {"value": 7798.7, "unit": "gal"}
